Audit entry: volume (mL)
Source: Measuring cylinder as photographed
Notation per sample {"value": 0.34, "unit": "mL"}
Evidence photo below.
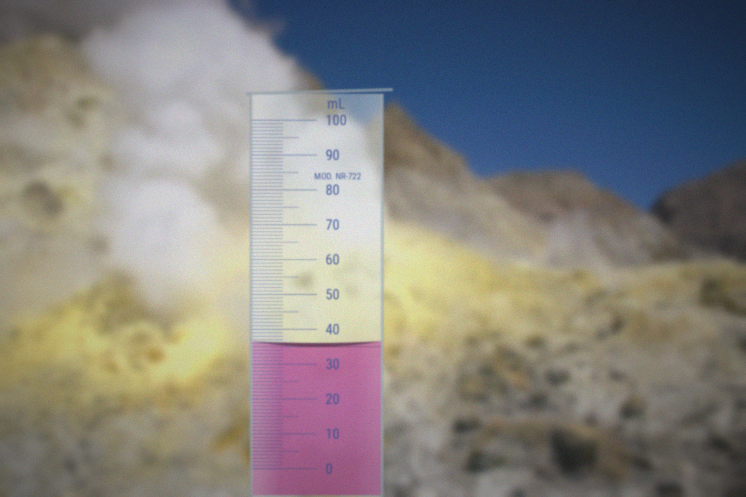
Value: {"value": 35, "unit": "mL"}
